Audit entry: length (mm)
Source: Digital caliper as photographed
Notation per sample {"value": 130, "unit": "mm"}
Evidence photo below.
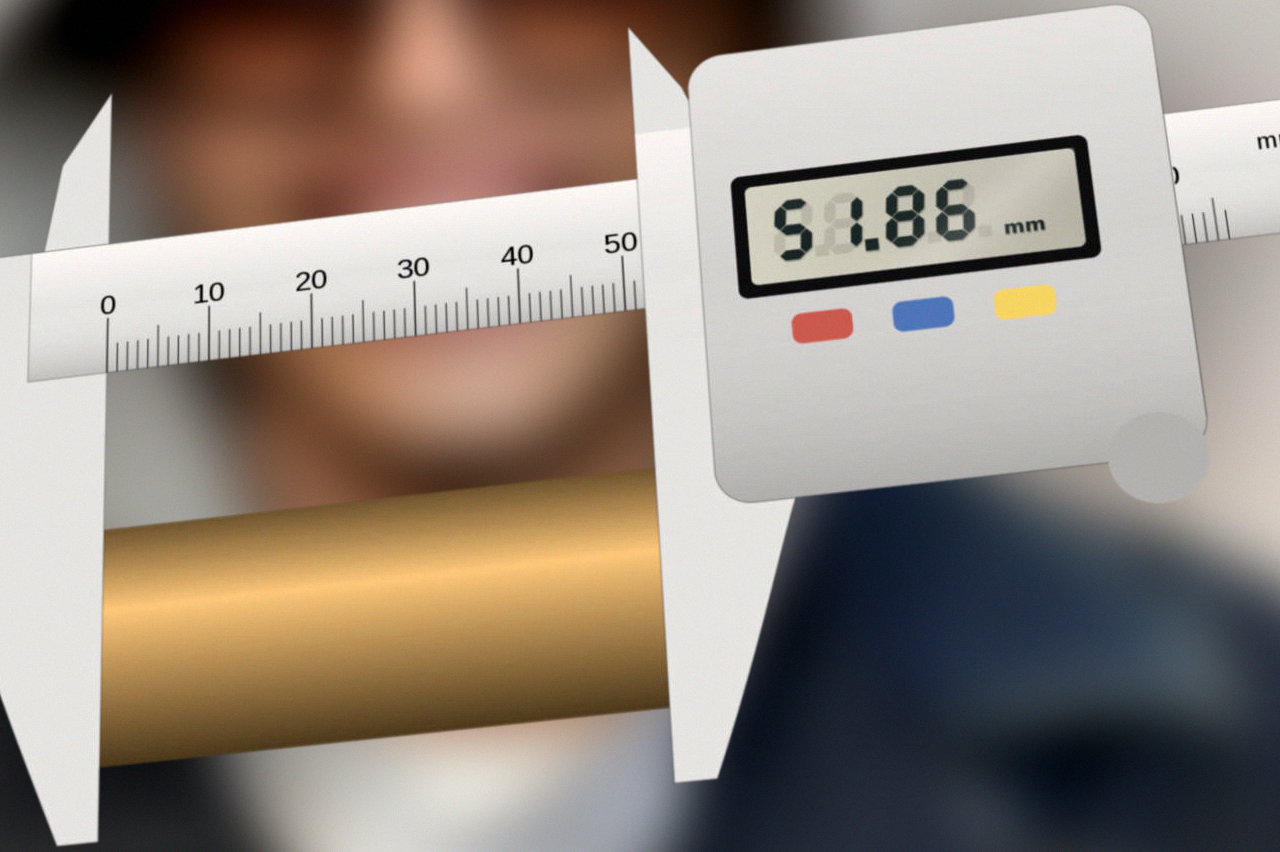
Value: {"value": 51.86, "unit": "mm"}
